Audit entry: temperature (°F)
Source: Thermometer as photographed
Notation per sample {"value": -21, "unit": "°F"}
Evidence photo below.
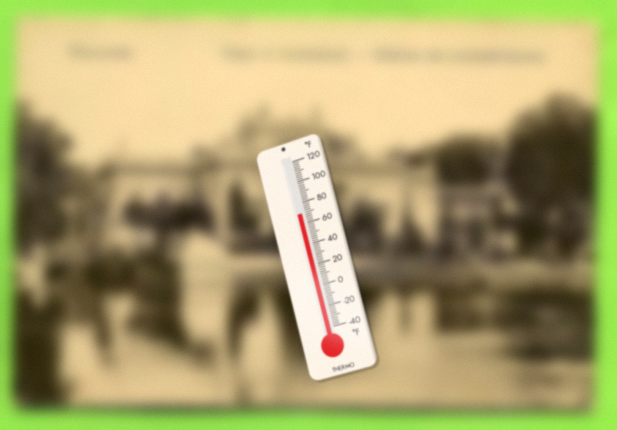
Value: {"value": 70, "unit": "°F"}
